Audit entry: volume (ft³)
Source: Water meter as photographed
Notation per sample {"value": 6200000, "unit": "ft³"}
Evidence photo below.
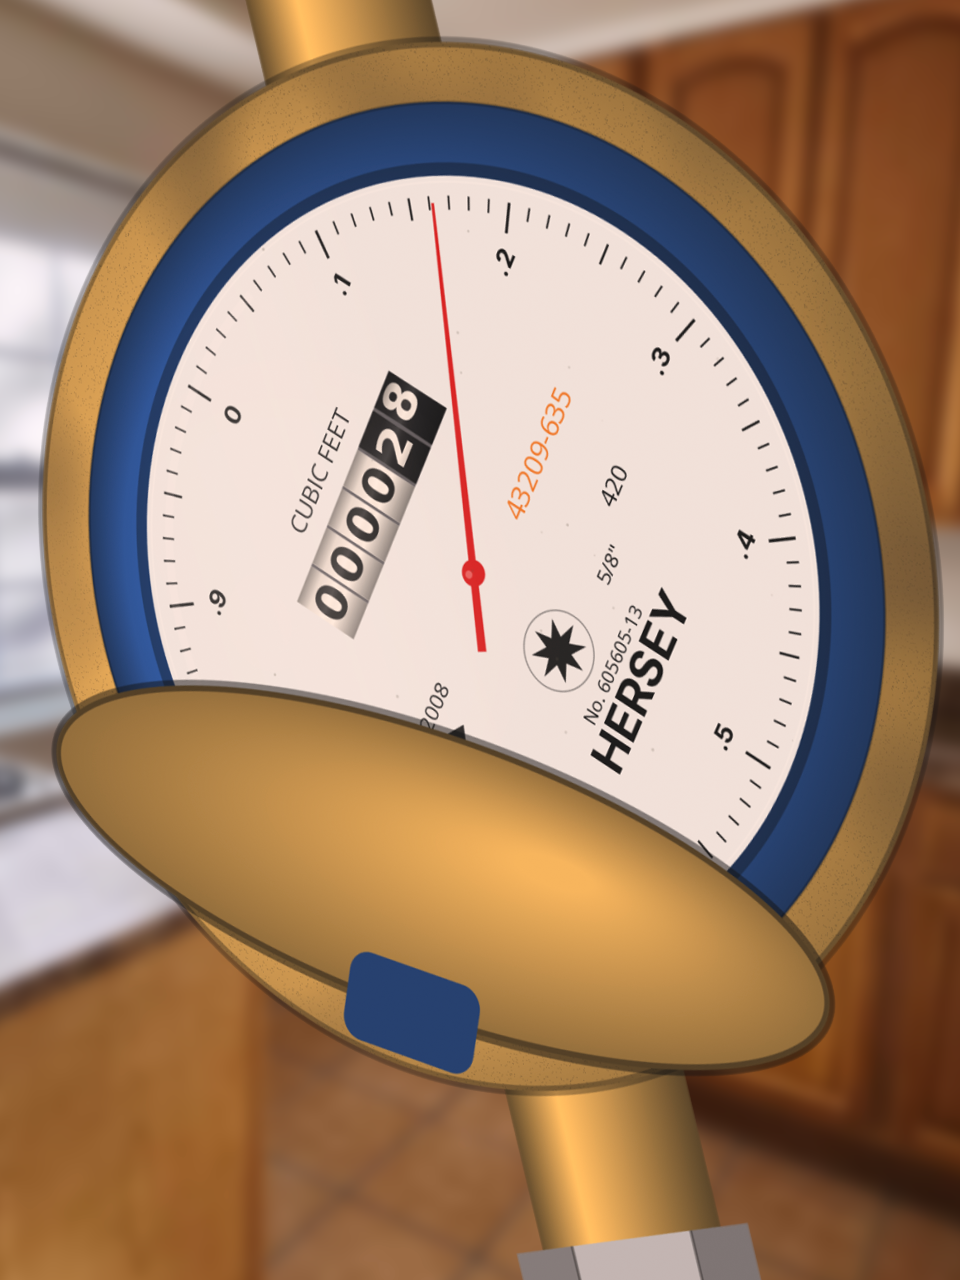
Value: {"value": 28.16, "unit": "ft³"}
